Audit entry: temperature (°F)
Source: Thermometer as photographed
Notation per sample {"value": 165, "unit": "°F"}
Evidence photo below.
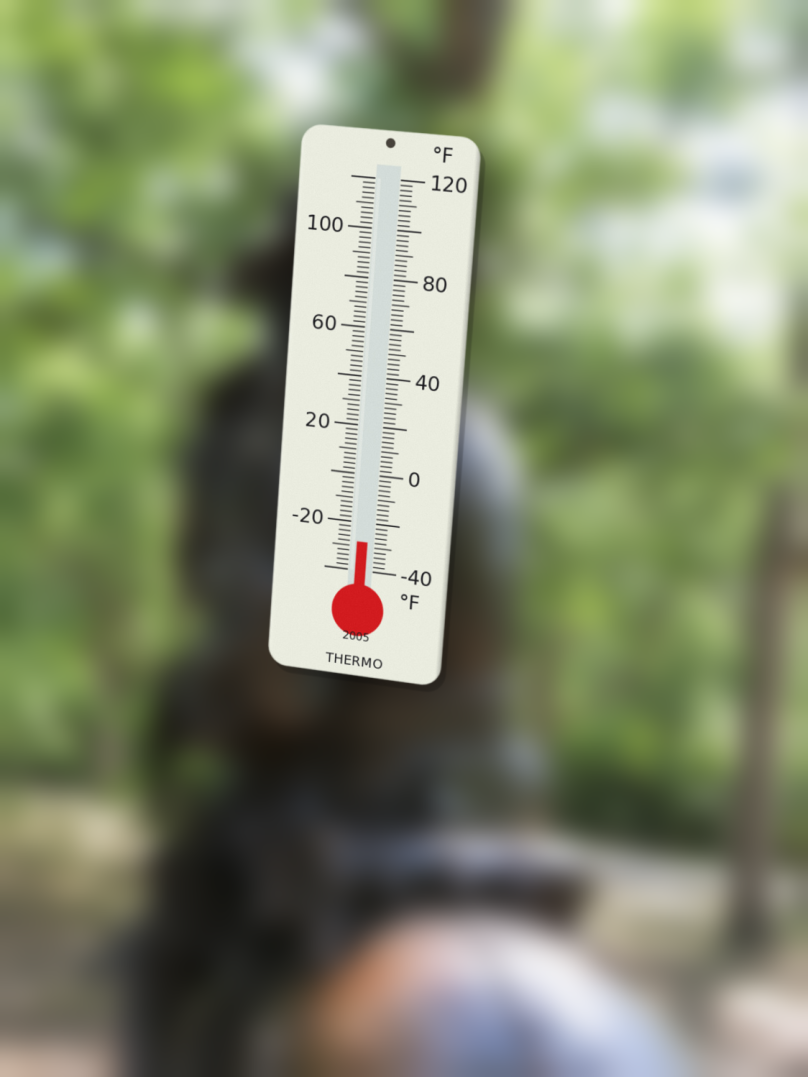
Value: {"value": -28, "unit": "°F"}
